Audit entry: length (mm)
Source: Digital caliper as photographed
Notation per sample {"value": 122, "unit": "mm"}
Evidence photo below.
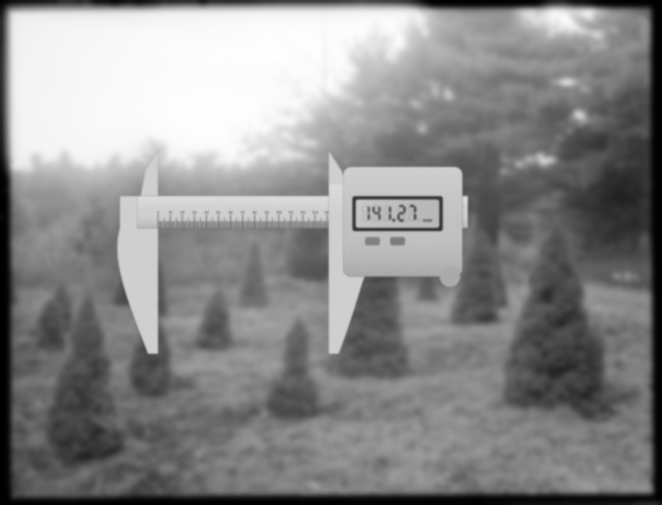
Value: {"value": 141.27, "unit": "mm"}
